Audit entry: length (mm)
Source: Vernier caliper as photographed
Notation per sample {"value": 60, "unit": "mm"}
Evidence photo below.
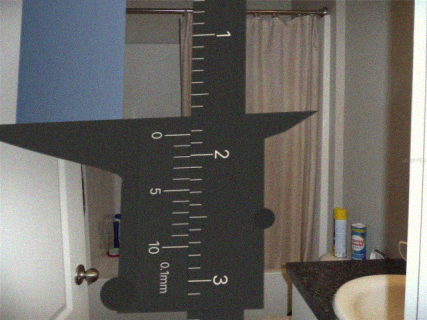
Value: {"value": 18.3, "unit": "mm"}
